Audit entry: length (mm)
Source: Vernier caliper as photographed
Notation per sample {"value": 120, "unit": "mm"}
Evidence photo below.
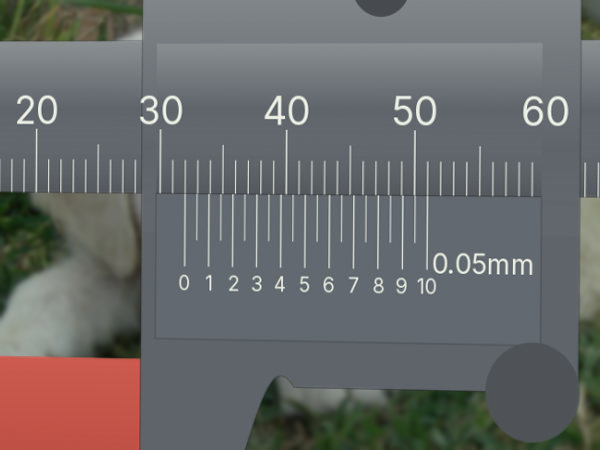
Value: {"value": 32.0, "unit": "mm"}
